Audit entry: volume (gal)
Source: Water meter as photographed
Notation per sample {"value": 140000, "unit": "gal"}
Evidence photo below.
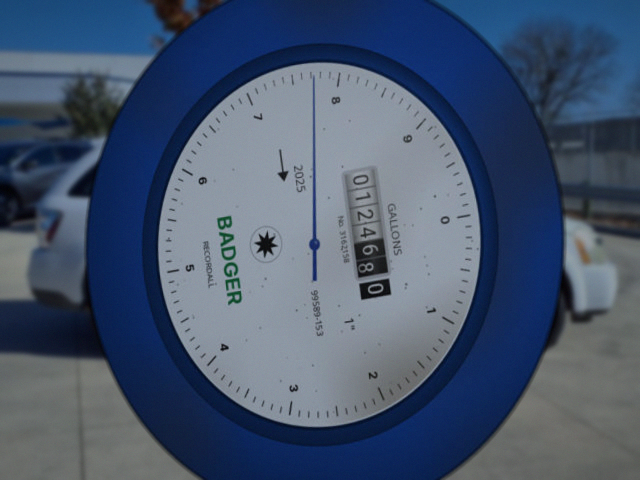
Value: {"value": 124677.7, "unit": "gal"}
